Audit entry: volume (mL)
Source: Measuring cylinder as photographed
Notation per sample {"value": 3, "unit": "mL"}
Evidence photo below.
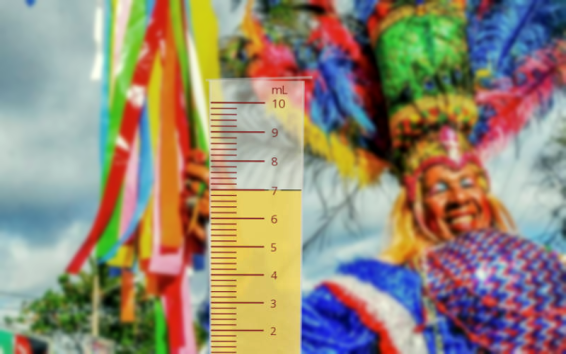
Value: {"value": 7, "unit": "mL"}
